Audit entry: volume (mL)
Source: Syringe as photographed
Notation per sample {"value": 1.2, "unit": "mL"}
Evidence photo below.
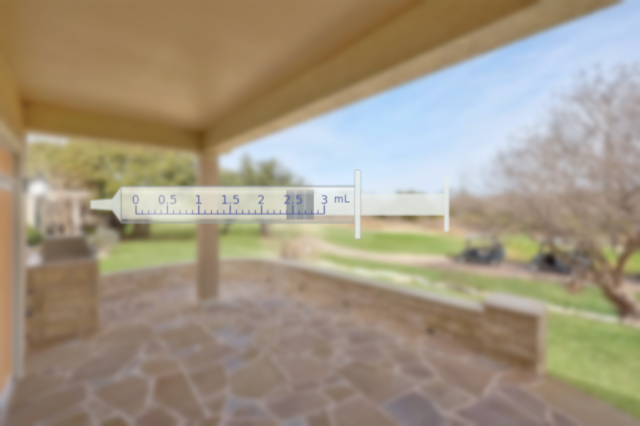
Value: {"value": 2.4, "unit": "mL"}
